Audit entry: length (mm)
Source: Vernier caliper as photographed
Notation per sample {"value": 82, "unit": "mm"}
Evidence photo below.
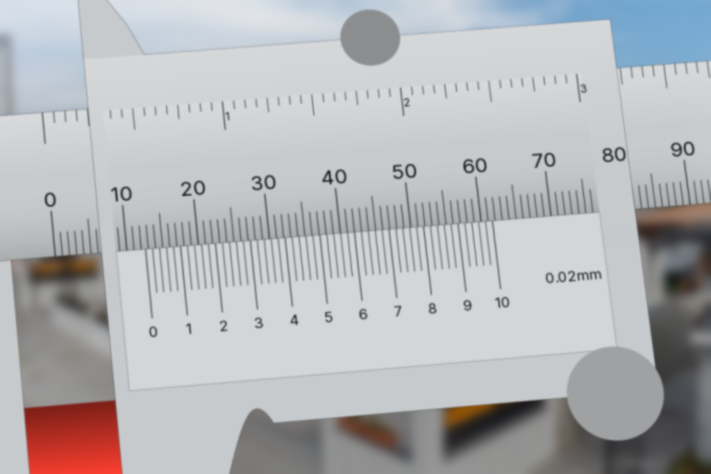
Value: {"value": 12.6, "unit": "mm"}
